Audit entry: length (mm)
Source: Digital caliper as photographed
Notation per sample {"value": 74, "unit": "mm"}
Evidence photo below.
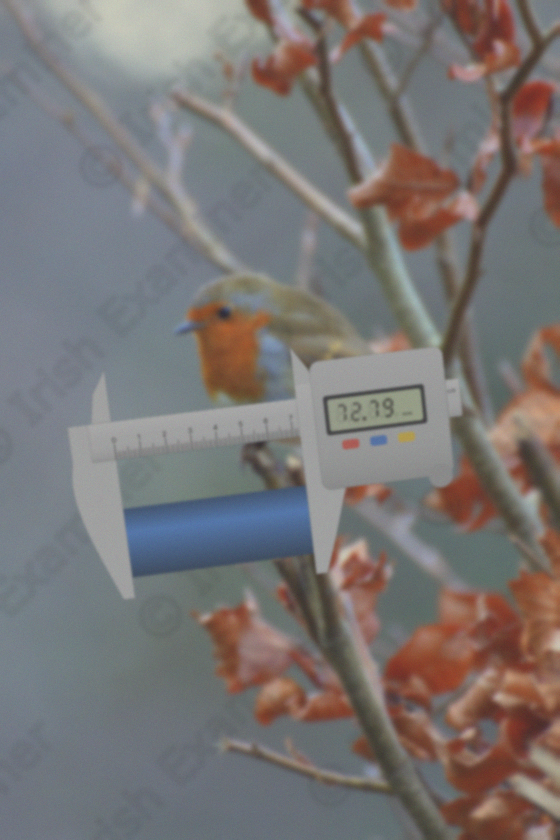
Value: {"value": 72.79, "unit": "mm"}
